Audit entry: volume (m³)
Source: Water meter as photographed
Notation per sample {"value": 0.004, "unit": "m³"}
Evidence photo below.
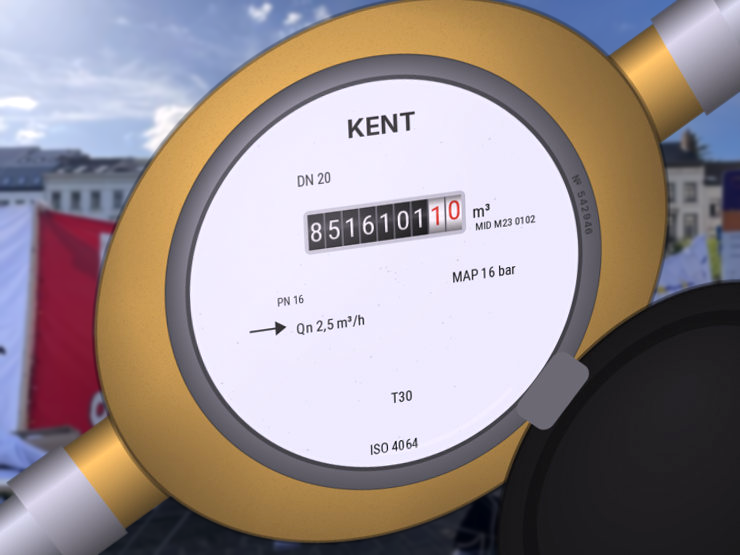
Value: {"value": 8516101.10, "unit": "m³"}
